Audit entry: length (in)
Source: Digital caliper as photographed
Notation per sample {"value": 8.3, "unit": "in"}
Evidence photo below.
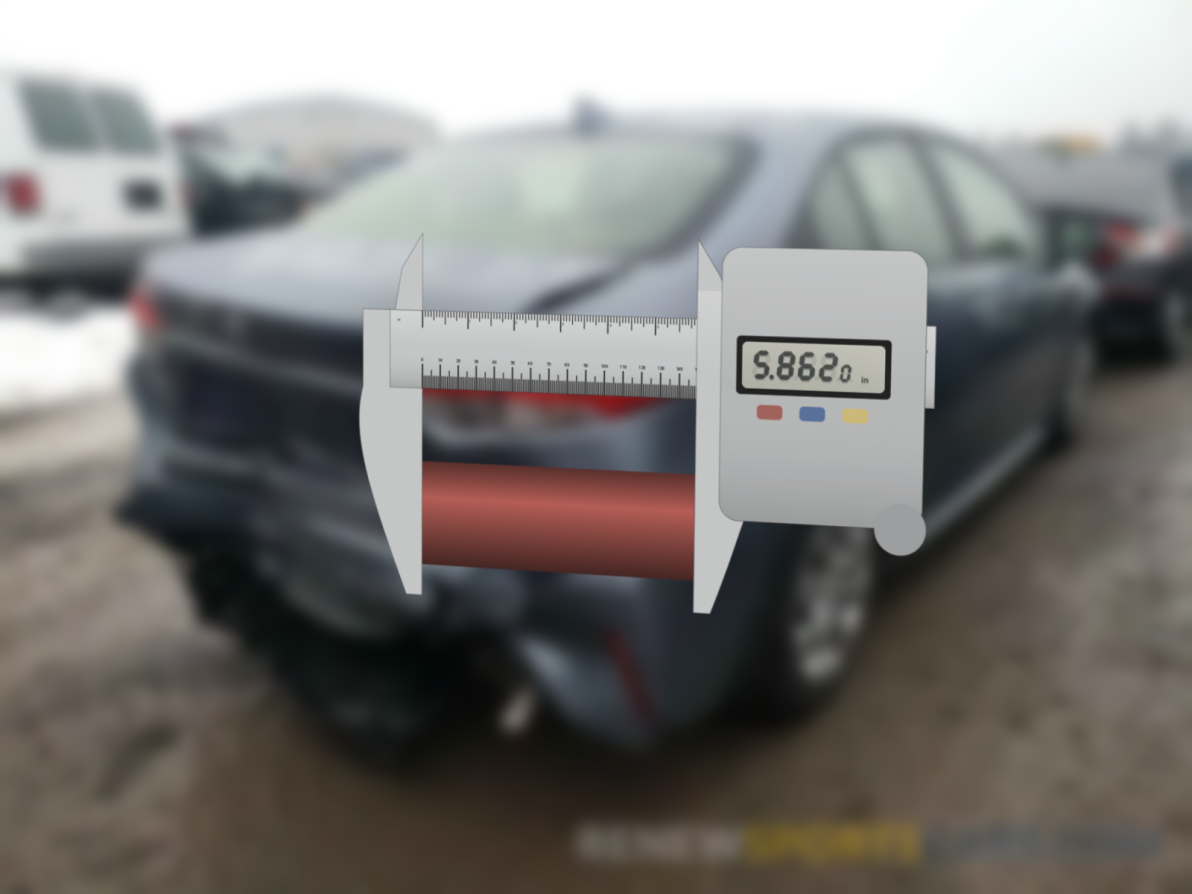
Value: {"value": 5.8620, "unit": "in"}
